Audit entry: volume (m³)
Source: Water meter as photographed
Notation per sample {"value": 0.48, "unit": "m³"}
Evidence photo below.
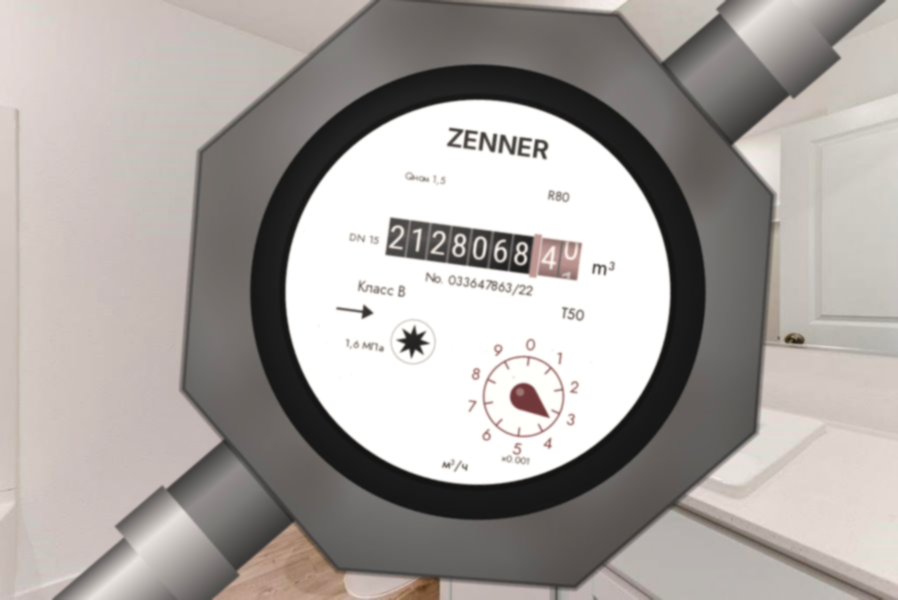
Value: {"value": 2128068.403, "unit": "m³"}
